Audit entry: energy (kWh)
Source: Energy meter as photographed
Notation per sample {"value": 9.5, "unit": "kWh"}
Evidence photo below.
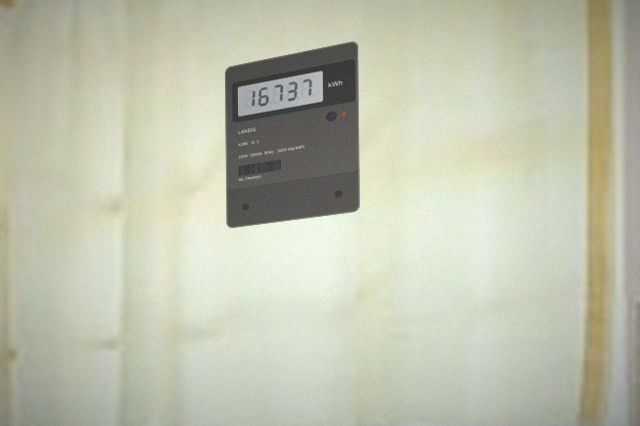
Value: {"value": 16737, "unit": "kWh"}
